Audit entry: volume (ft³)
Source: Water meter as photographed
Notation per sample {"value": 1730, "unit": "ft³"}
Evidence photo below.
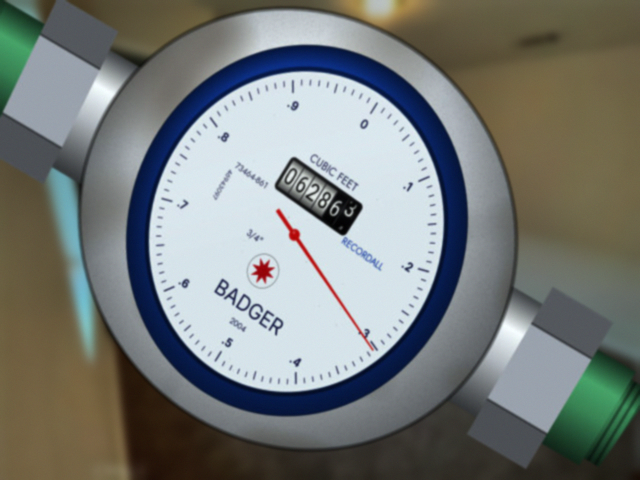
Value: {"value": 62863.30, "unit": "ft³"}
